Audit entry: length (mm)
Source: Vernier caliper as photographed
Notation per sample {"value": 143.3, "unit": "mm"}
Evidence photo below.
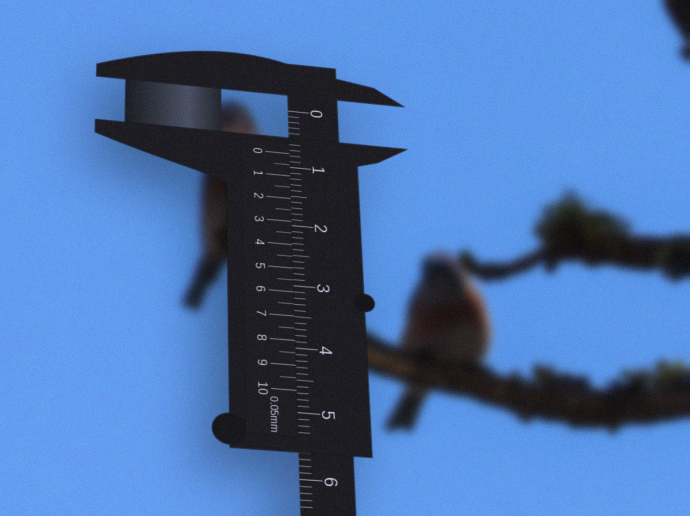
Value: {"value": 7.6, "unit": "mm"}
